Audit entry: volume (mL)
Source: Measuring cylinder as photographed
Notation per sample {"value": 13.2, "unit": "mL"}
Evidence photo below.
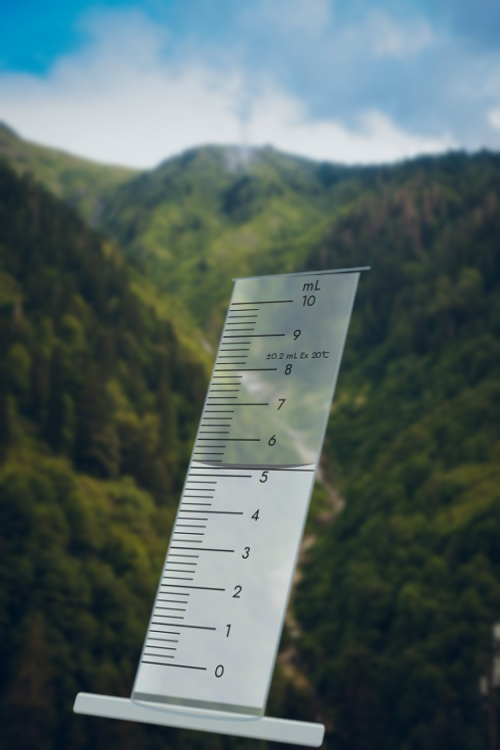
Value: {"value": 5.2, "unit": "mL"}
